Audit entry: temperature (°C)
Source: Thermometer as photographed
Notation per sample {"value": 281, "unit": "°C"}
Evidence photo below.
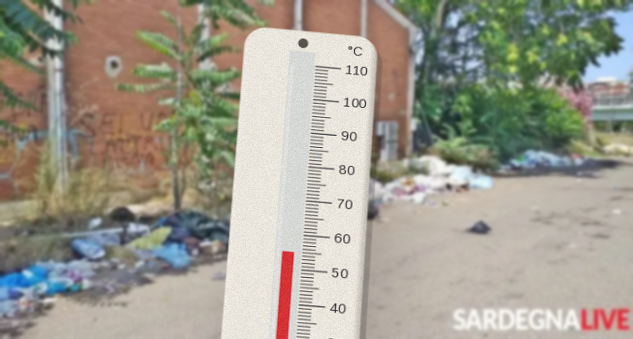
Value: {"value": 55, "unit": "°C"}
